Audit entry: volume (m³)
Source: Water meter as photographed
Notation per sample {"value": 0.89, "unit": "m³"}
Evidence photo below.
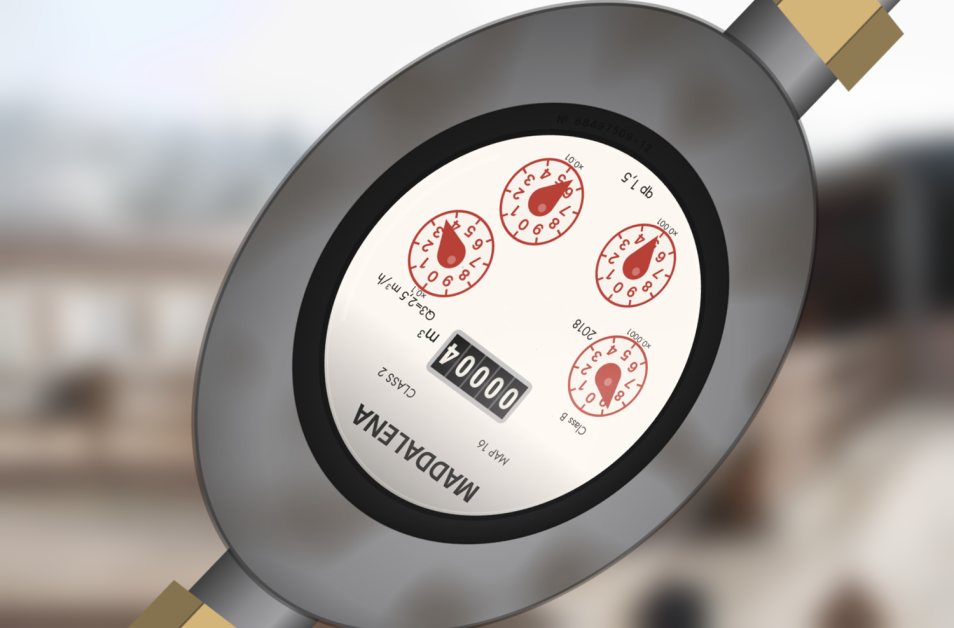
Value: {"value": 4.3548, "unit": "m³"}
